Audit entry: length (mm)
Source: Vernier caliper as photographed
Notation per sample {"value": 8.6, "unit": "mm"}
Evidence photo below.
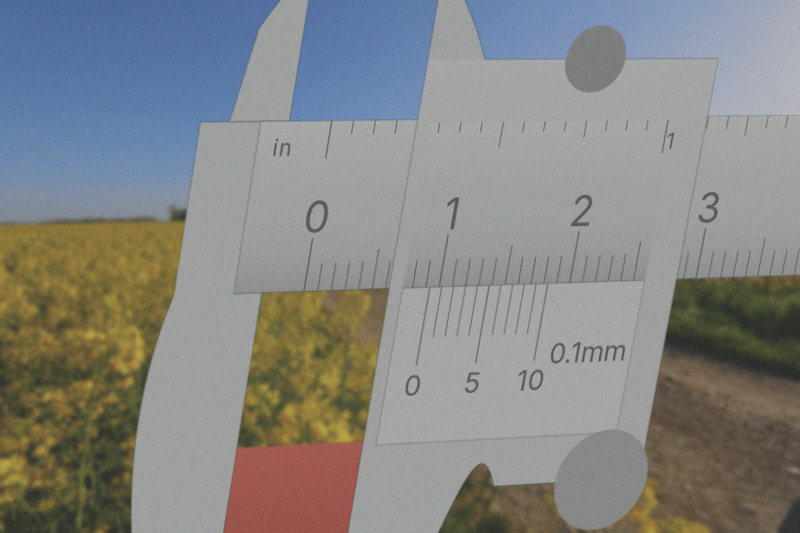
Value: {"value": 9.3, "unit": "mm"}
